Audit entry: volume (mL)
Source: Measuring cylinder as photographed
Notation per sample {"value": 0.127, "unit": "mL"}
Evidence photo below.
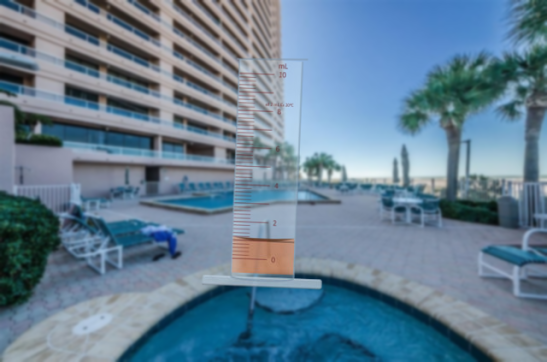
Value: {"value": 1, "unit": "mL"}
